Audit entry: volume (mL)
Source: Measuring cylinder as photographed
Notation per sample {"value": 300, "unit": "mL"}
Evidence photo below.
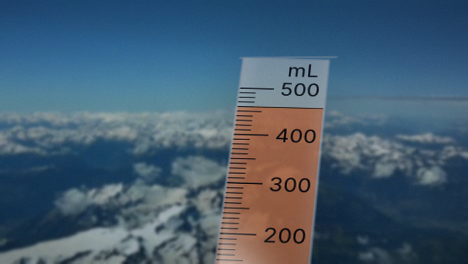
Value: {"value": 460, "unit": "mL"}
